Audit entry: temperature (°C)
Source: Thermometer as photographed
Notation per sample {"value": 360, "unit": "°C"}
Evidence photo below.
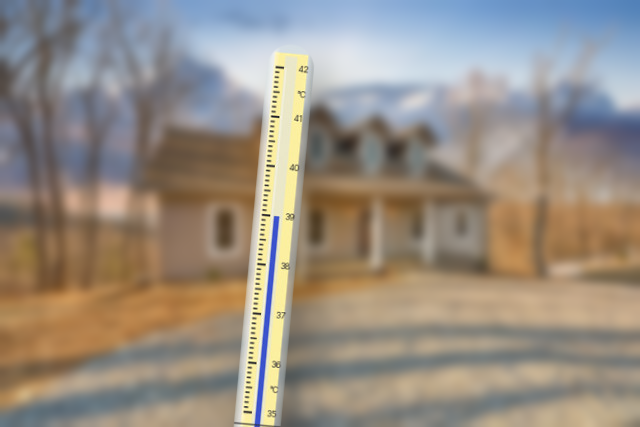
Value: {"value": 39, "unit": "°C"}
